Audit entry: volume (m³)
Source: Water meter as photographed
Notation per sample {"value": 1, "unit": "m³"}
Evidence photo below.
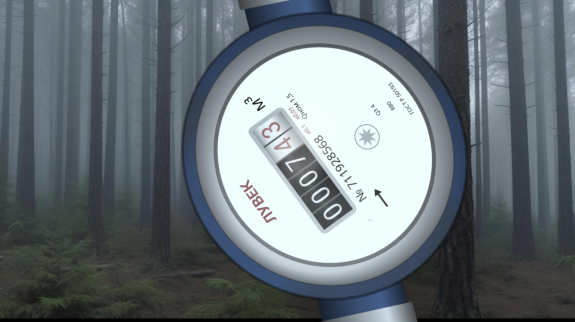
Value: {"value": 7.43, "unit": "m³"}
